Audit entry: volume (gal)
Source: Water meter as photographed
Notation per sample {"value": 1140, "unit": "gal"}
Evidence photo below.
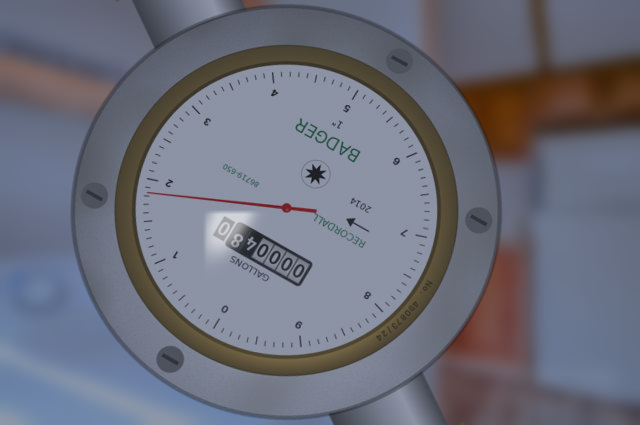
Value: {"value": 481.8, "unit": "gal"}
